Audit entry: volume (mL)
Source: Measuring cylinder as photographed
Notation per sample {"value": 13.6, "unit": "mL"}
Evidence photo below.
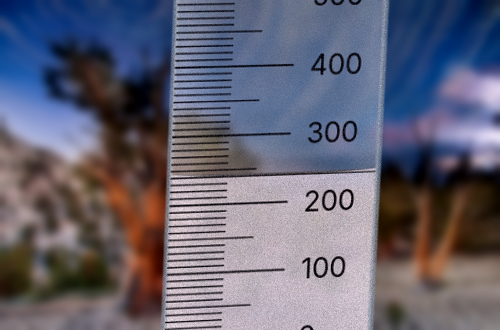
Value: {"value": 240, "unit": "mL"}
